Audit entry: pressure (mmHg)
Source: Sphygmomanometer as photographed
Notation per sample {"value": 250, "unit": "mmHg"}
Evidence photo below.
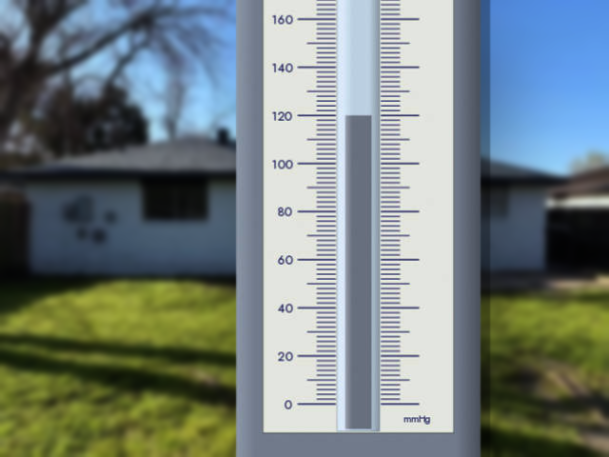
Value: {"value": 120, "unit": "mmHg"}
